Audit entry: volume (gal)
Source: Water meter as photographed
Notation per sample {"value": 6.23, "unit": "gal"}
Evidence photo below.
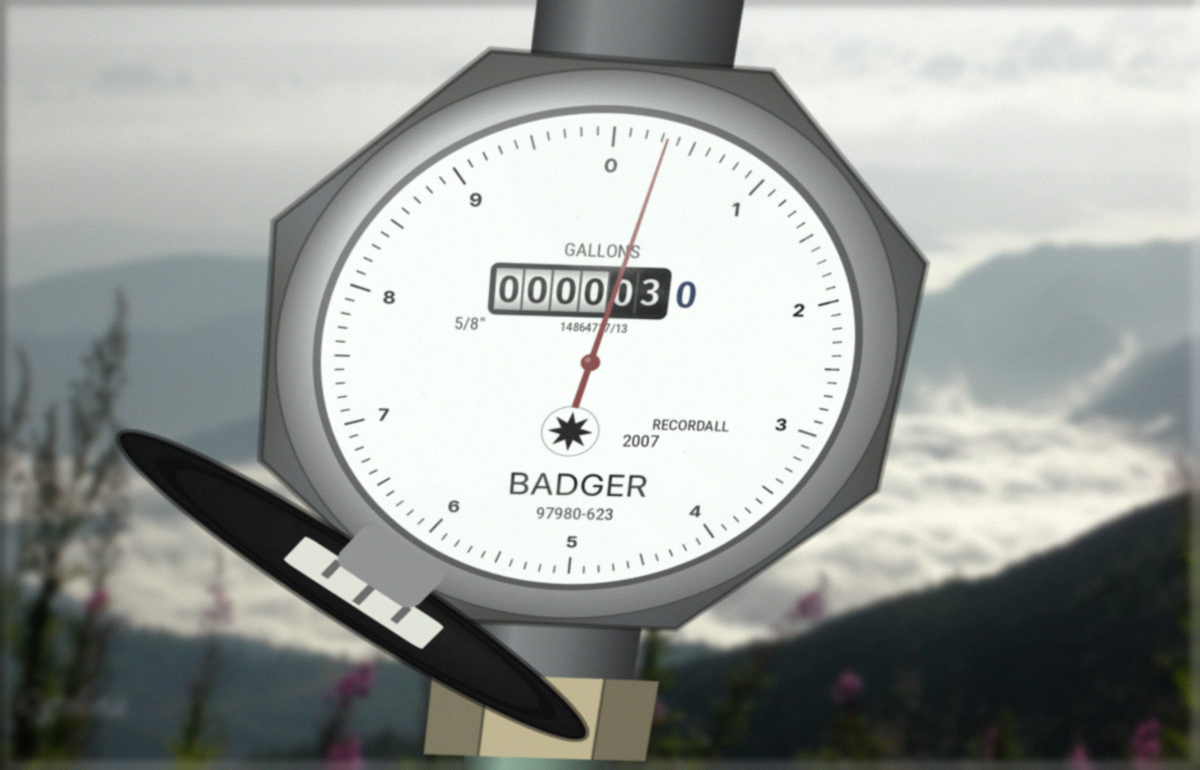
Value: {"value": 30.3, "unit": "gal"}
